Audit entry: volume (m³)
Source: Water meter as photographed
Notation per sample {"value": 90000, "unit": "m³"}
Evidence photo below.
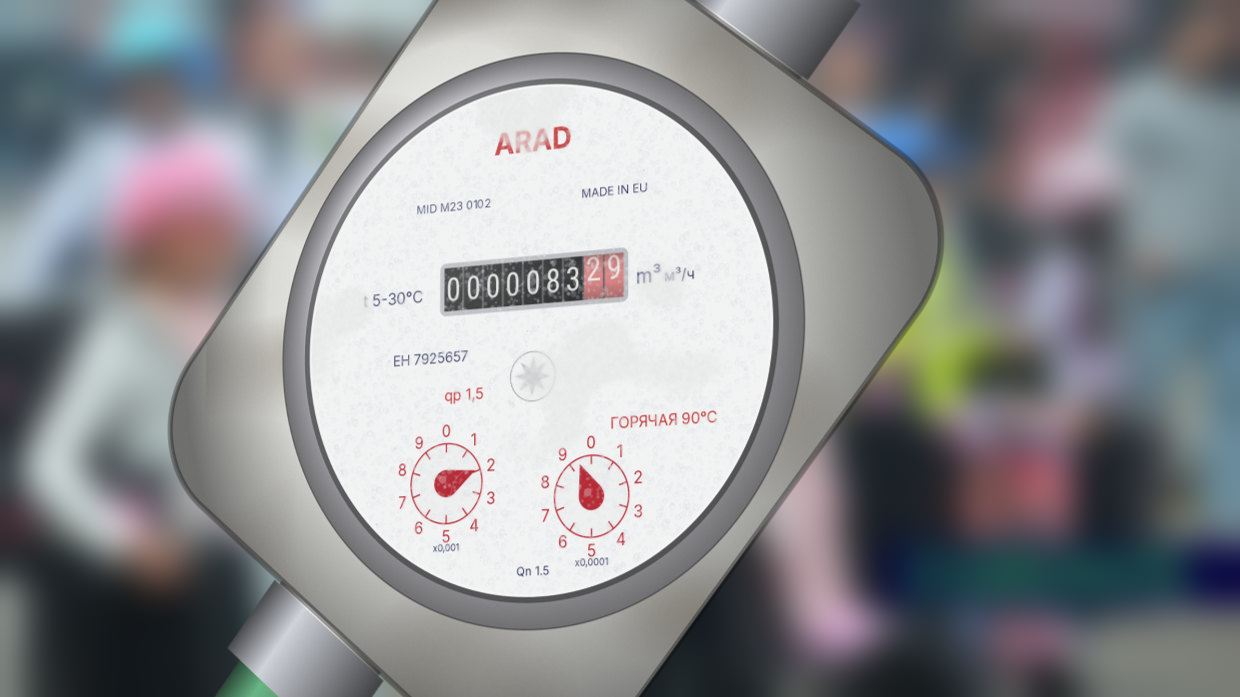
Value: {"value": 83.2919, "unit": "m³"}
